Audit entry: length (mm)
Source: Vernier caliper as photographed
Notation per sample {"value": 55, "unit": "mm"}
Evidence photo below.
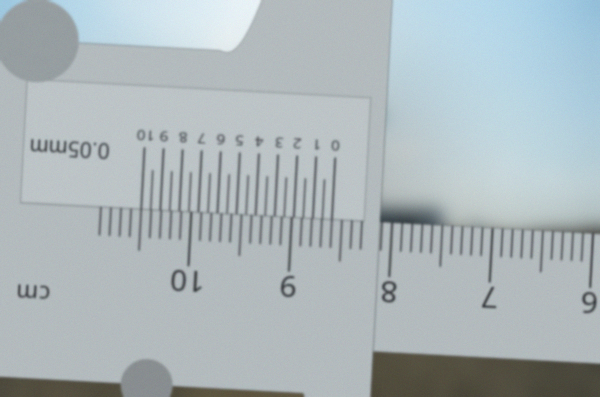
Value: {"value": 86.0, "unit": "mm"}
